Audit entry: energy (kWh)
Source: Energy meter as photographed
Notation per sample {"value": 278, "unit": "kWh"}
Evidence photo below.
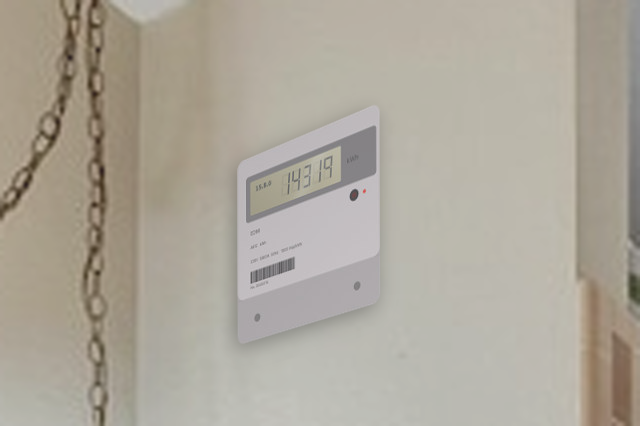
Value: {"value": 14319, "unit": "kWh"}
